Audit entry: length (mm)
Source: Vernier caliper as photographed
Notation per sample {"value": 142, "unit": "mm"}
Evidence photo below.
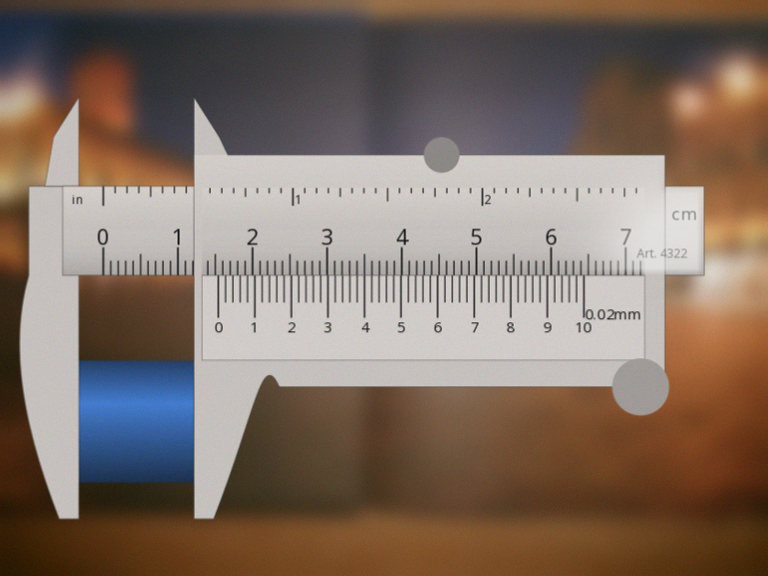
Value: {"value": 15.4, "unit": "mm"}
